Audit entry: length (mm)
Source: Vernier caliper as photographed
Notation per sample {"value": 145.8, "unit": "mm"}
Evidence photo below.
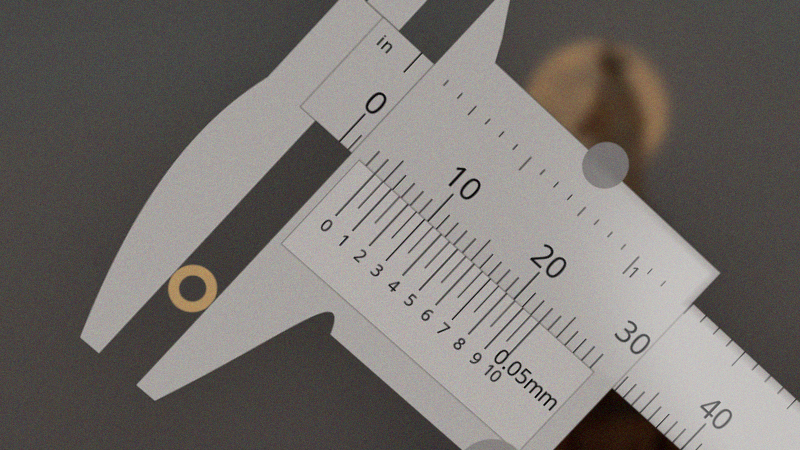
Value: {"value": 4.0, "unit": "mm"}
